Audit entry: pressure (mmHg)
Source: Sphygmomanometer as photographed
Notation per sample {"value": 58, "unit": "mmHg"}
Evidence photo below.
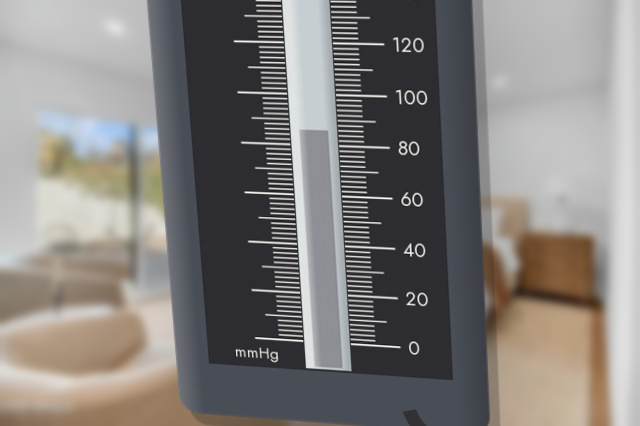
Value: {"value": 86, "unit": "mmHg"}
